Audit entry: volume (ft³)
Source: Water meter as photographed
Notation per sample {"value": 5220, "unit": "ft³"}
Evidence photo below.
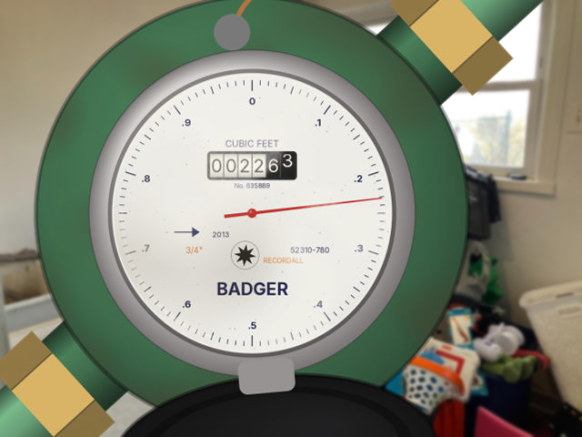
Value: {"value": 2263.23, "unit": "ft³"}
